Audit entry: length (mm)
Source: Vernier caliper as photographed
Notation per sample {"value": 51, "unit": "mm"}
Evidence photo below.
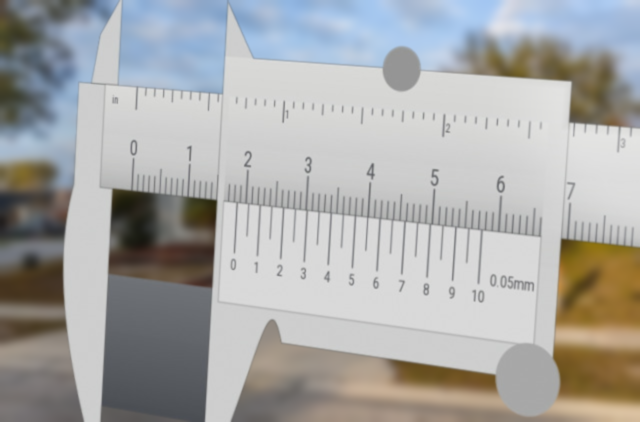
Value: {"value": 18.5, "unit": "mm"}
